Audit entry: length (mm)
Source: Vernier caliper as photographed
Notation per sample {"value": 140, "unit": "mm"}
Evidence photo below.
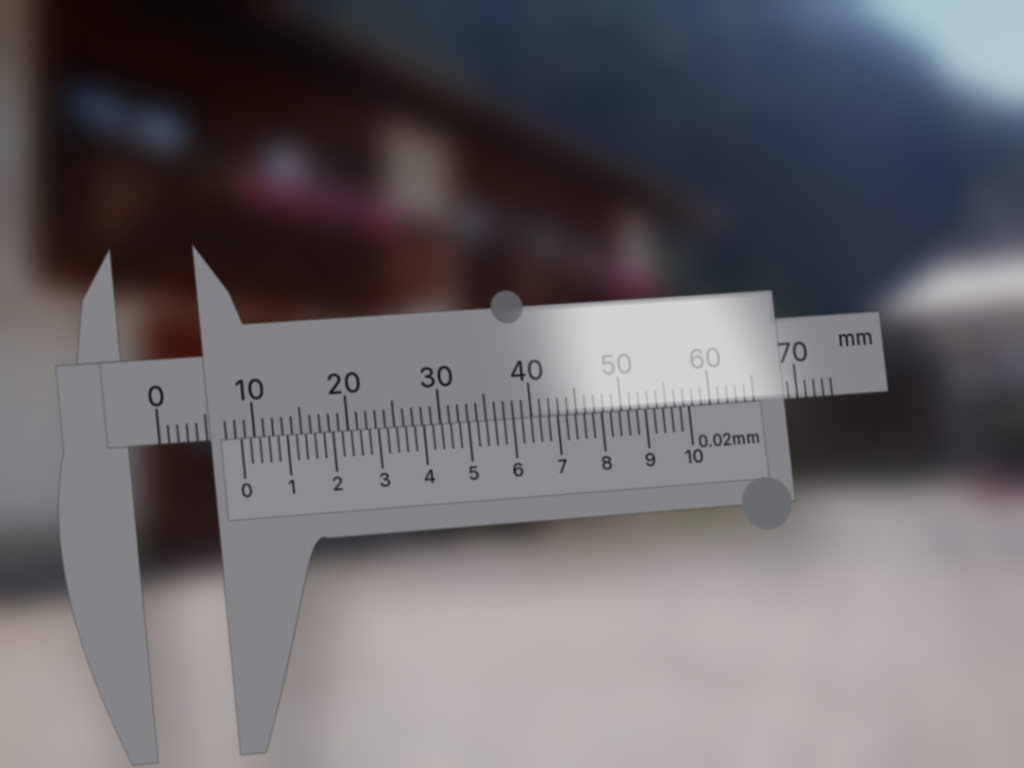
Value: {"value": 8.6, "unit": "mm"}
